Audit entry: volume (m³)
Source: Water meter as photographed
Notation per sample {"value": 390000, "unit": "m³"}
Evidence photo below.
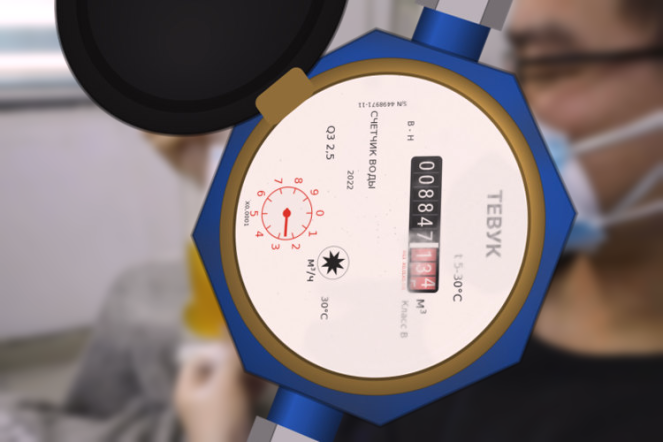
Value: {"value": 8847.1342, "unit": "m³"}
